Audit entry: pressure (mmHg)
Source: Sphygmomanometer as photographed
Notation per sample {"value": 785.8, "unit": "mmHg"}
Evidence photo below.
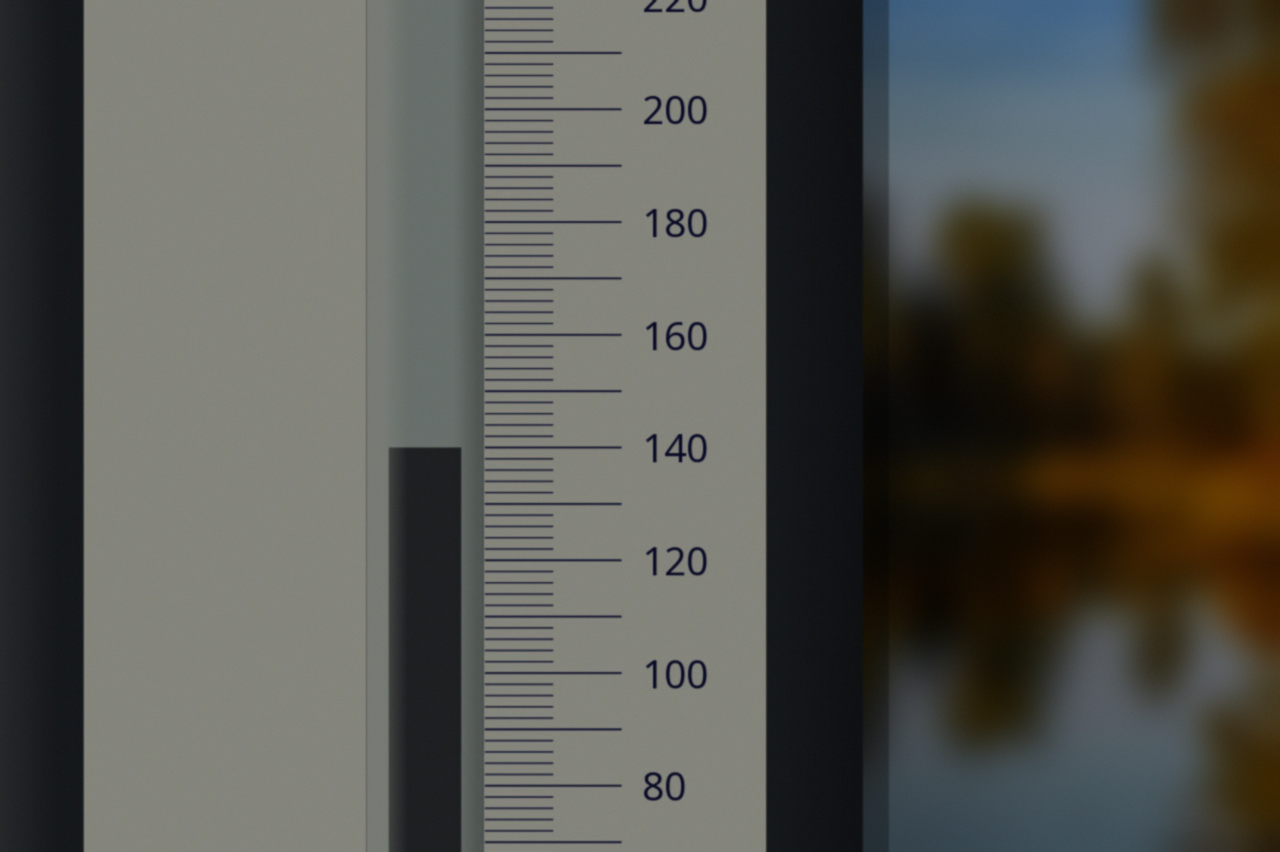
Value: {"value": 140, "unit": "mmHg"}
